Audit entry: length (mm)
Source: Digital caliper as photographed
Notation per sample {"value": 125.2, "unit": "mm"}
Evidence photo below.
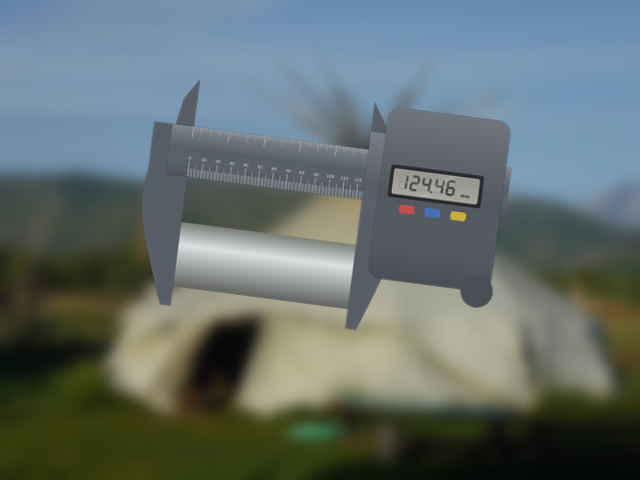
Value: {"value": 124.46, "unit": "mm"}
